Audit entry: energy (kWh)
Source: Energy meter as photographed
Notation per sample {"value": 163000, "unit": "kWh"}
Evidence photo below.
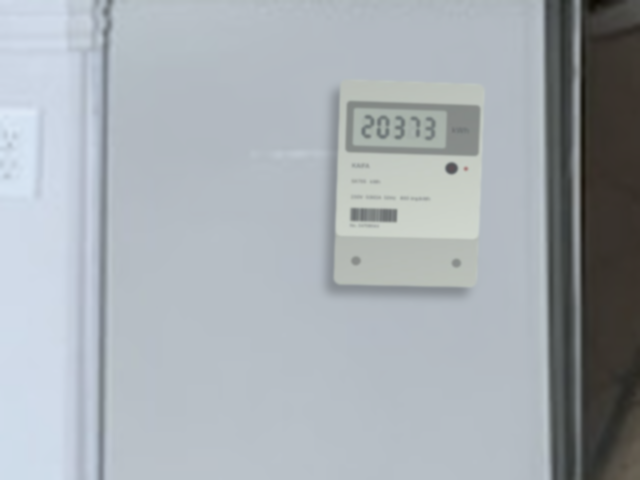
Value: {"value": 20373, "unit": "kWh"}
